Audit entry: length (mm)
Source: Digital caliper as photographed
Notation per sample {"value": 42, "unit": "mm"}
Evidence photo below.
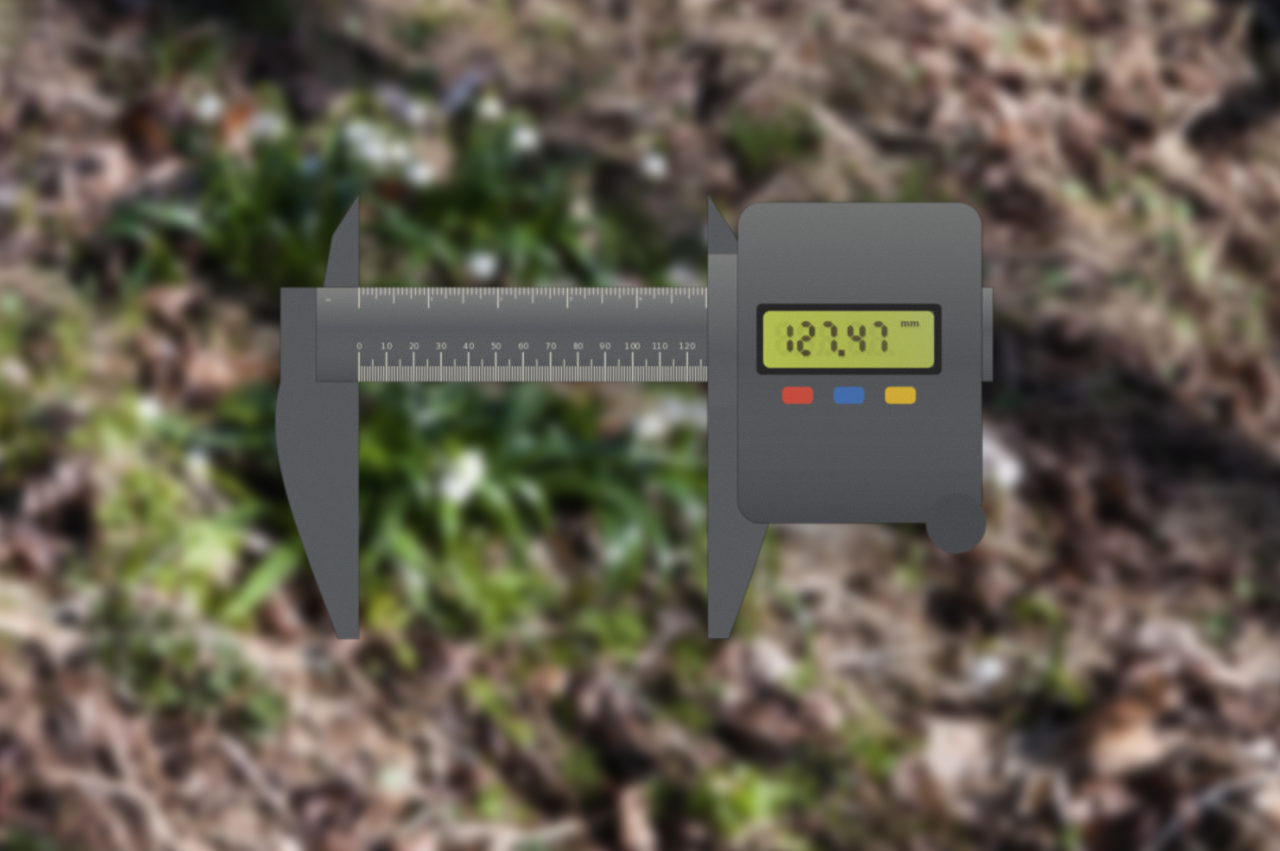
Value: {"value": 127.47, "unit": "mm"}
